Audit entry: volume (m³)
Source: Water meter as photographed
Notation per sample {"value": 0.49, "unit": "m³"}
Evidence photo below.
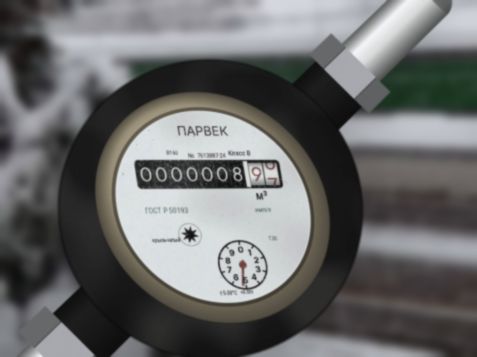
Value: {"value": 8.965, "unit": "m³"}
